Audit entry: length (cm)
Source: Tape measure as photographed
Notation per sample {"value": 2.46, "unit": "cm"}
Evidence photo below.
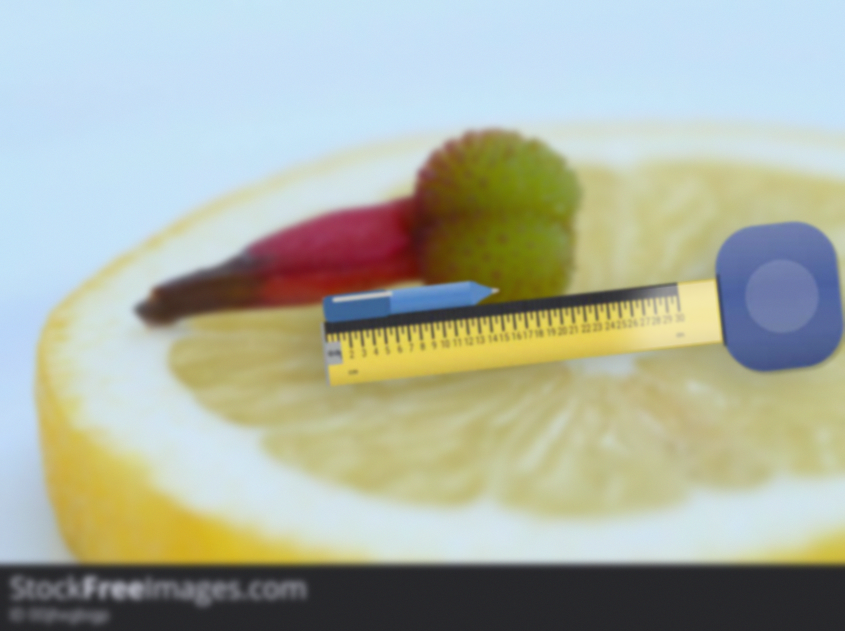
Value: {"value": 15, "unit": "cm"}
